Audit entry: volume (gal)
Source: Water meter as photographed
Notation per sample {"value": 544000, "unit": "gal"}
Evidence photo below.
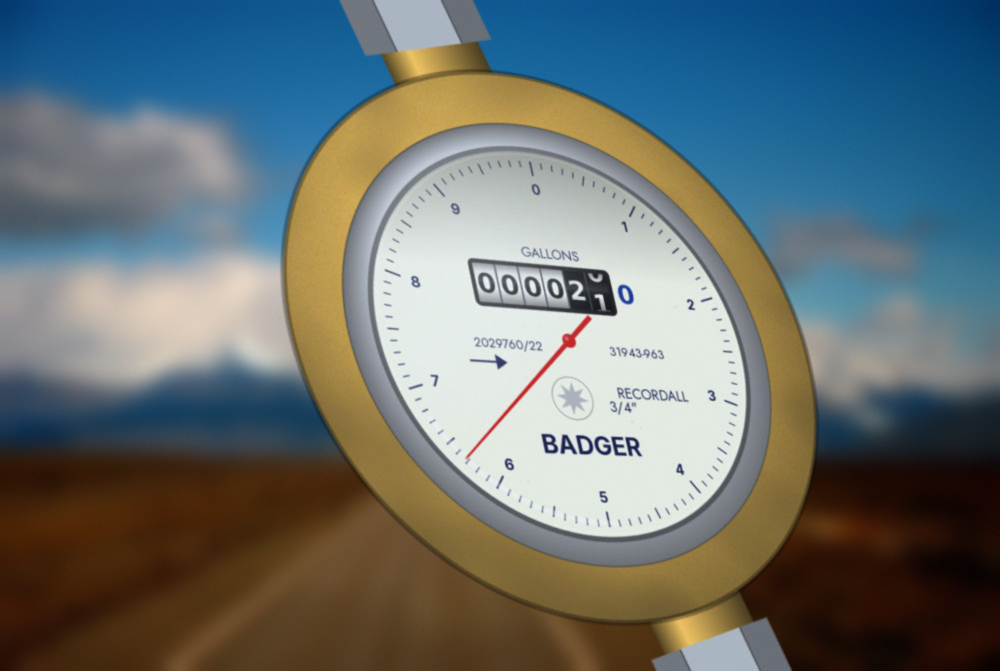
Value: {"value": 206.3, "unit": "gal"}
